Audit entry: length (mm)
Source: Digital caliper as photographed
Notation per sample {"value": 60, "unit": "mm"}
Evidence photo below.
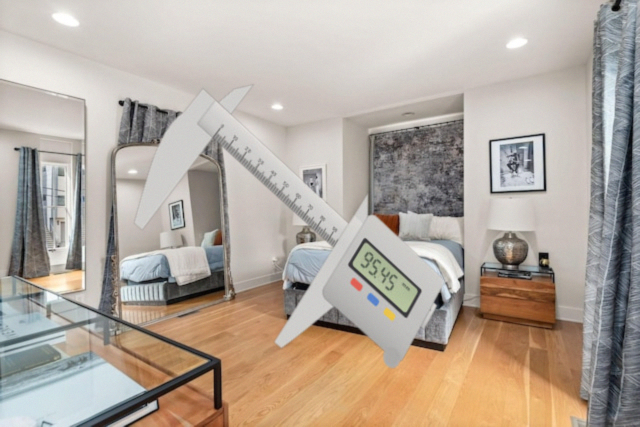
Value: {"value": 95.45, "unit": "mm"}
